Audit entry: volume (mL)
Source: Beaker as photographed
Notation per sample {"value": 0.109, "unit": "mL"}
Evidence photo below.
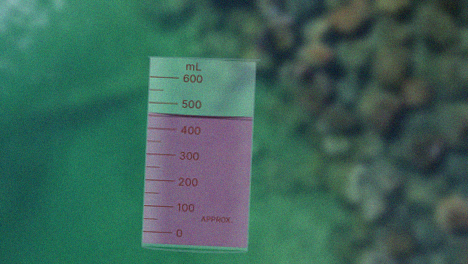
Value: {"value": 450, "unit": "mL"}
